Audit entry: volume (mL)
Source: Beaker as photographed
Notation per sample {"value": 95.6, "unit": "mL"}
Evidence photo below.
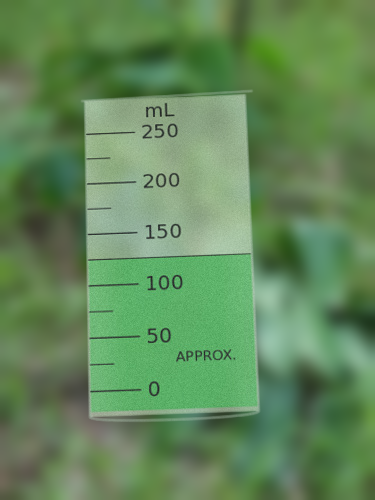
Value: {"value": 125, "unit": "mL"}
